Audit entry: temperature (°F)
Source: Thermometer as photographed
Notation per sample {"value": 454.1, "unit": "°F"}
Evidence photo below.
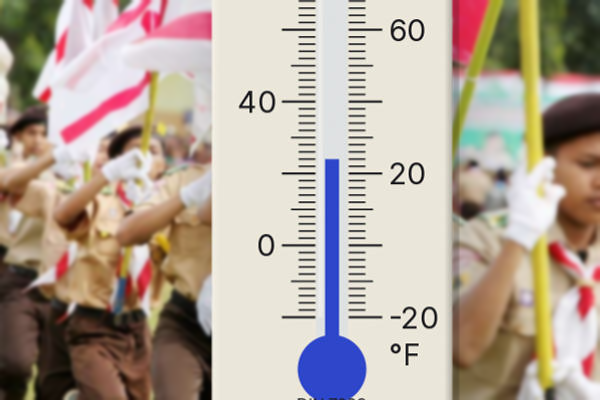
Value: {"value": 24, "unit": "°F"}
